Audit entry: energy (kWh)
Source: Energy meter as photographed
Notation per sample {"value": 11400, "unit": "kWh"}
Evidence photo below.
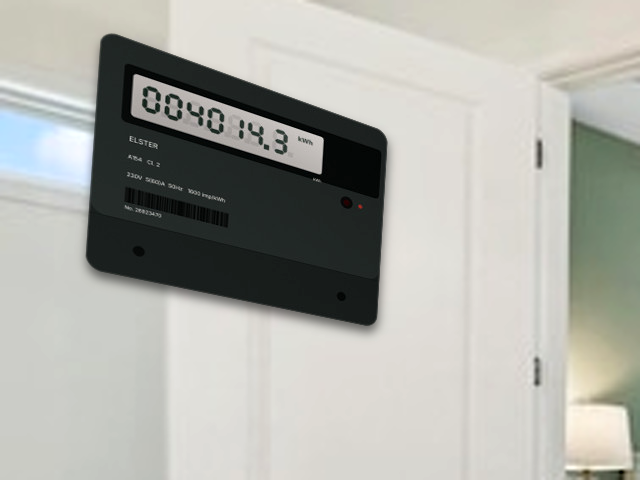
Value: {"value": 4014.3, "unit": "kWh"}
